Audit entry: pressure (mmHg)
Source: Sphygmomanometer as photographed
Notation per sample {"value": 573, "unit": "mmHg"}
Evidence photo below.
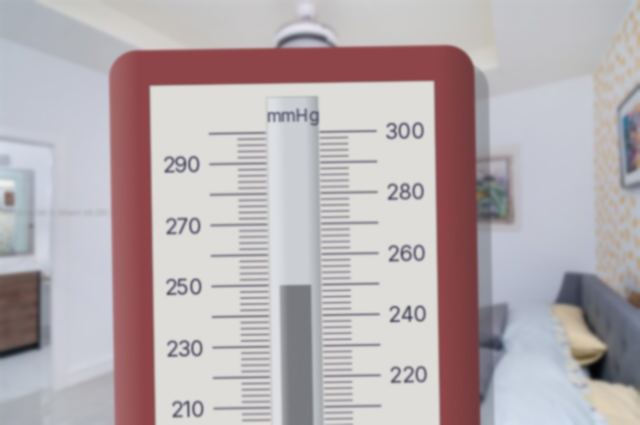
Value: {"value": 250, "unit": "mmHg"}
